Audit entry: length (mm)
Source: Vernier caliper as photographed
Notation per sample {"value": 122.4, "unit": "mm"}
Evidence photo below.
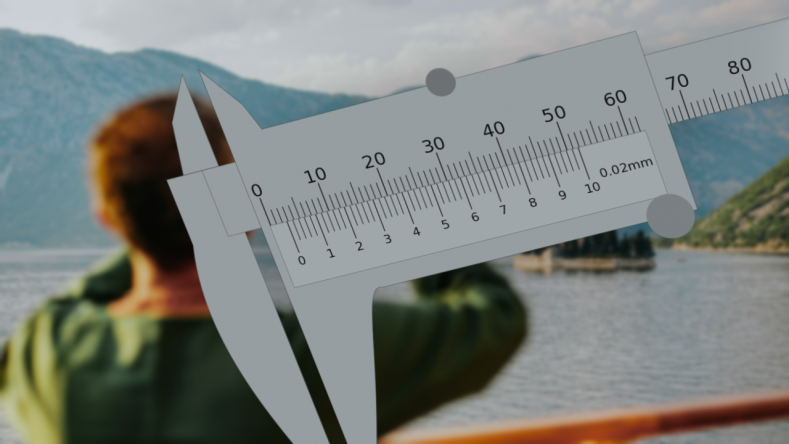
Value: {"value": 2.8, "unit": "mm"}
